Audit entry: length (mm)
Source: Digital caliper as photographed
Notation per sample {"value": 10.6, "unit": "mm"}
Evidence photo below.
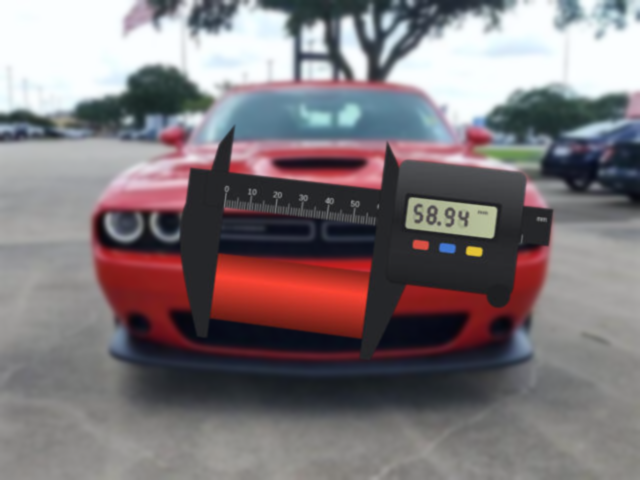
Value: {"value": 58.94, "unit": "mm"}
